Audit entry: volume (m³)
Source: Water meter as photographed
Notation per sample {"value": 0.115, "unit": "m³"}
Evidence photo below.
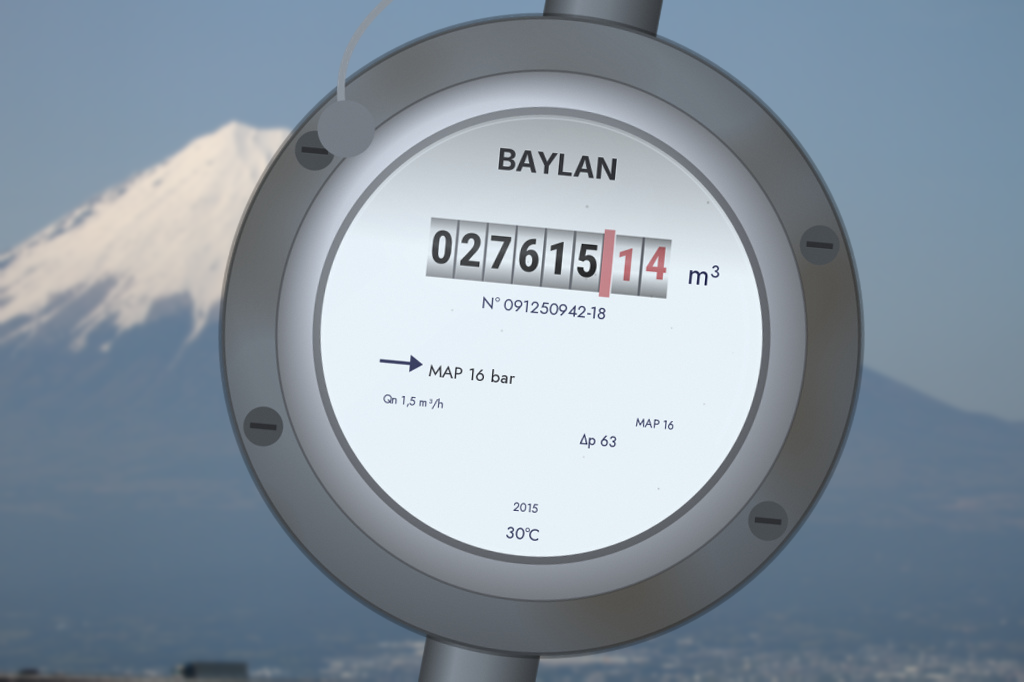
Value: {"value": 27615.14, "unit": "m³"}
